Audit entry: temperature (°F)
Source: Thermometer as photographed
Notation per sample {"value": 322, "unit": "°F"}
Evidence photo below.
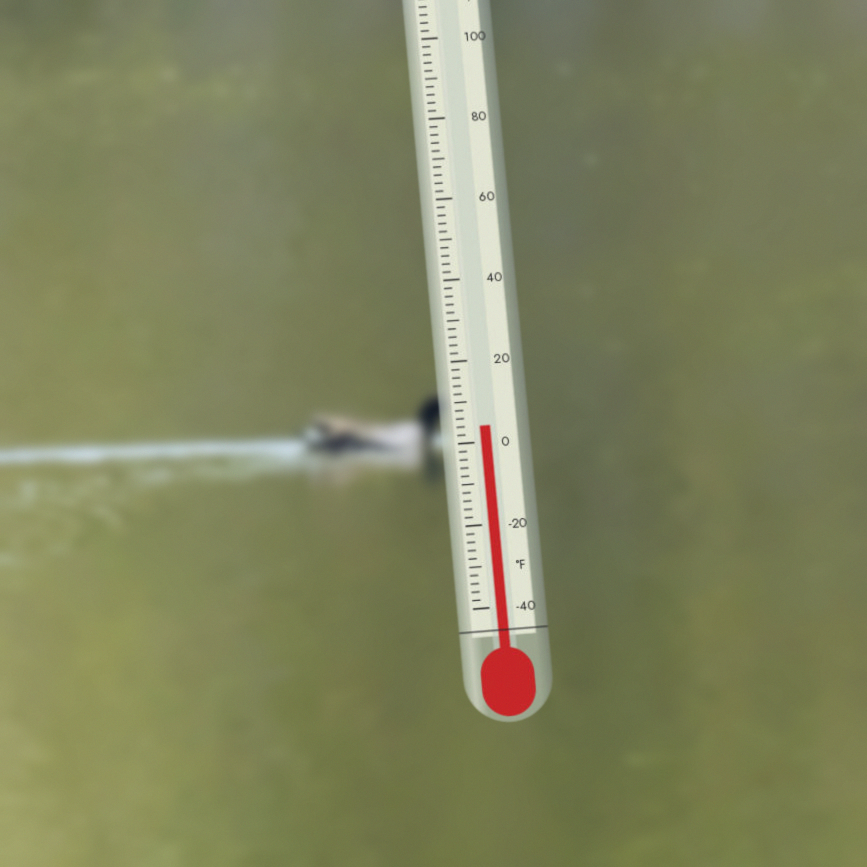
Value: {"value": 4, "unit": "°F"}
